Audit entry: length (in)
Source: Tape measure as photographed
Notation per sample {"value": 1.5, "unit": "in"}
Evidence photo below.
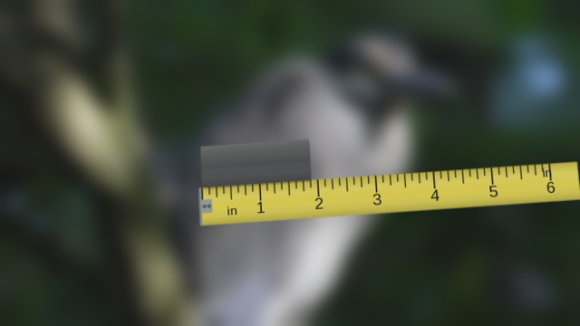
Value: {"value": 1.875, "unit": "in"}
